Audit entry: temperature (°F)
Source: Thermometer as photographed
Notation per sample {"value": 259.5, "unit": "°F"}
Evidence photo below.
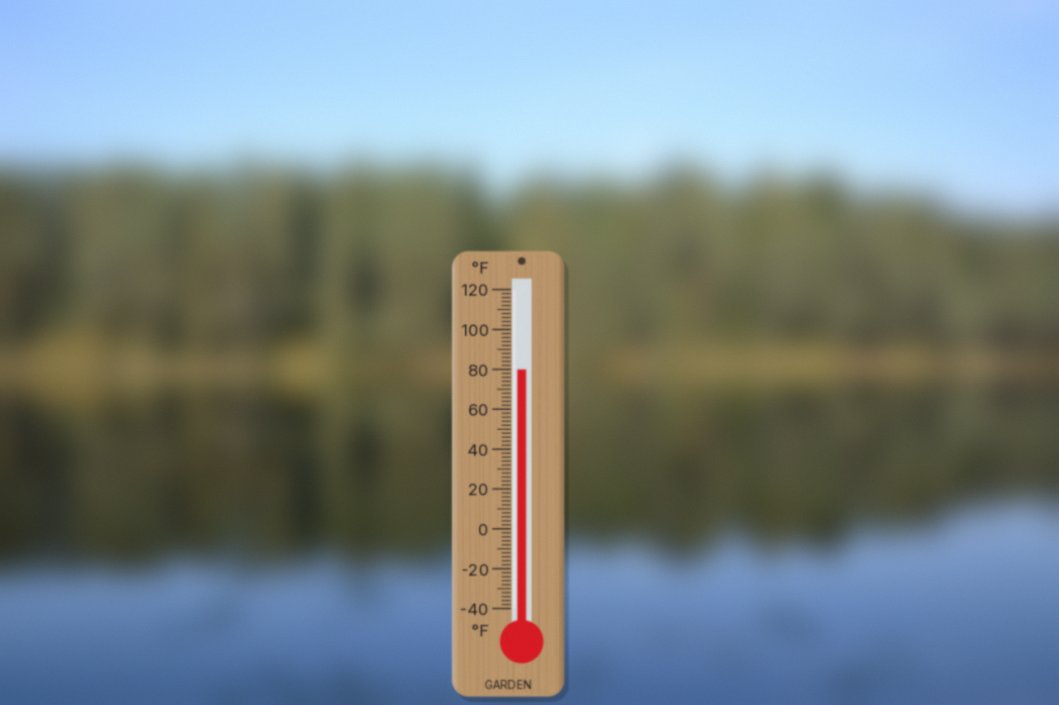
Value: {"value": 80, "unit": "°F"}
